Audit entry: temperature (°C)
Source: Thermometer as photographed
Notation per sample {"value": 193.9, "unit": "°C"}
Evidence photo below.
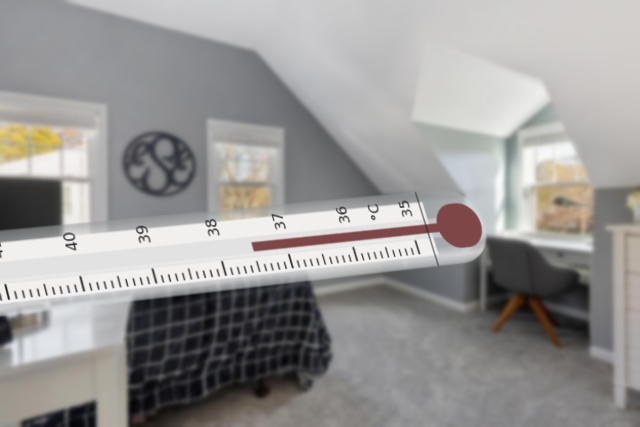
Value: {"value": 37.5, "unit": "°C"}
